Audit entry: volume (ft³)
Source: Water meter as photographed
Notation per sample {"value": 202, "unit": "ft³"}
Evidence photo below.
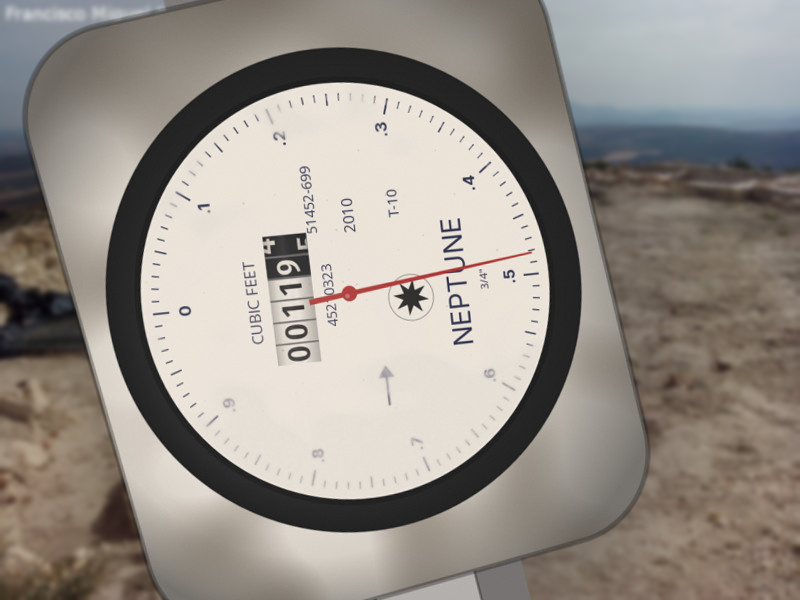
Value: {"value": 1194.48, "unit": "ft³"}
